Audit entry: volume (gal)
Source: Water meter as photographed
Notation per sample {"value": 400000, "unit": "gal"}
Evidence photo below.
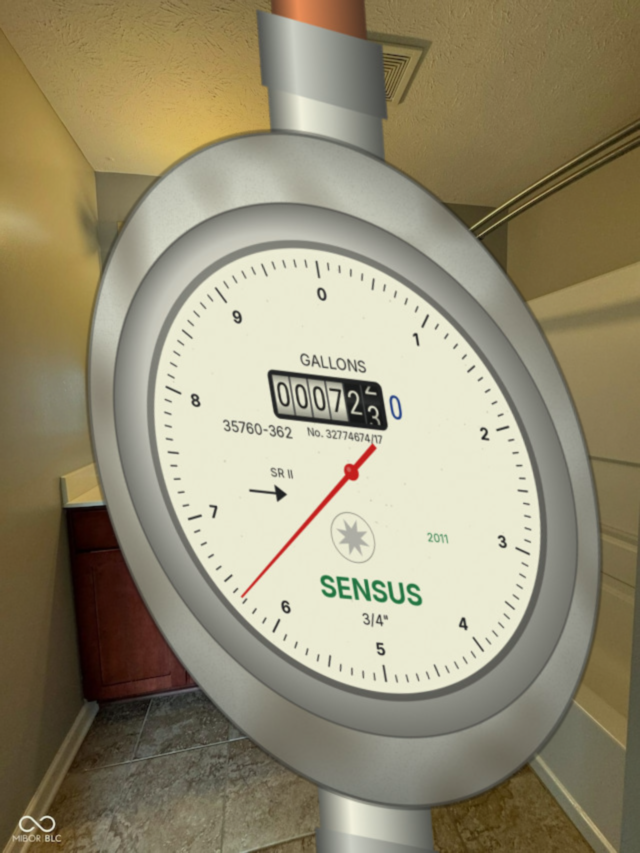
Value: {"value": 7226.3, "unit": "gal"}
